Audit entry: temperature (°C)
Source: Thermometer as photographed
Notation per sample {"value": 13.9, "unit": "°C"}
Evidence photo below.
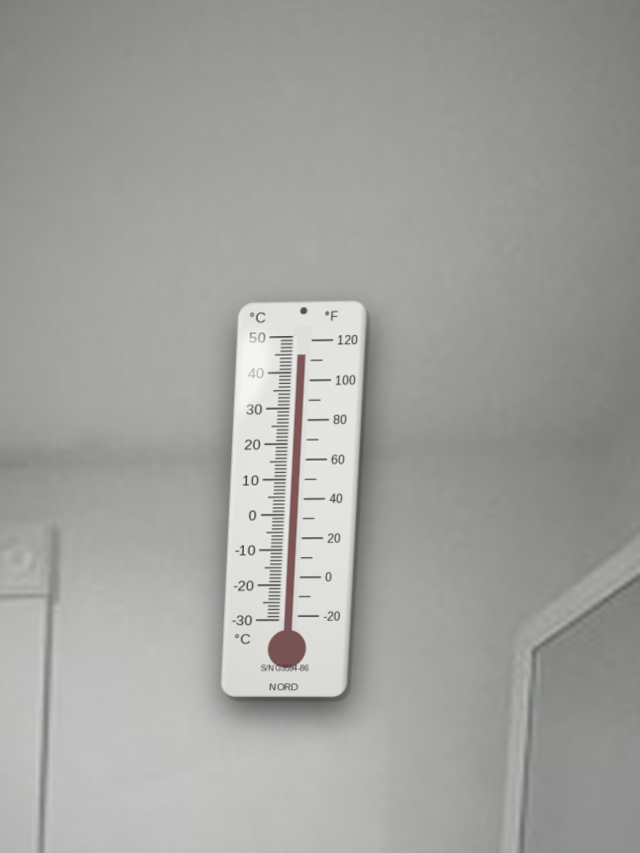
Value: {"value": 45, "unit": "°C"}
